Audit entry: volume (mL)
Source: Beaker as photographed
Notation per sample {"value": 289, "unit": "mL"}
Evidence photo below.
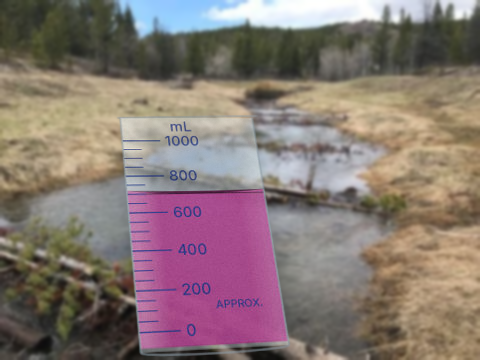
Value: {"value": 700, "unit": "mL"}
